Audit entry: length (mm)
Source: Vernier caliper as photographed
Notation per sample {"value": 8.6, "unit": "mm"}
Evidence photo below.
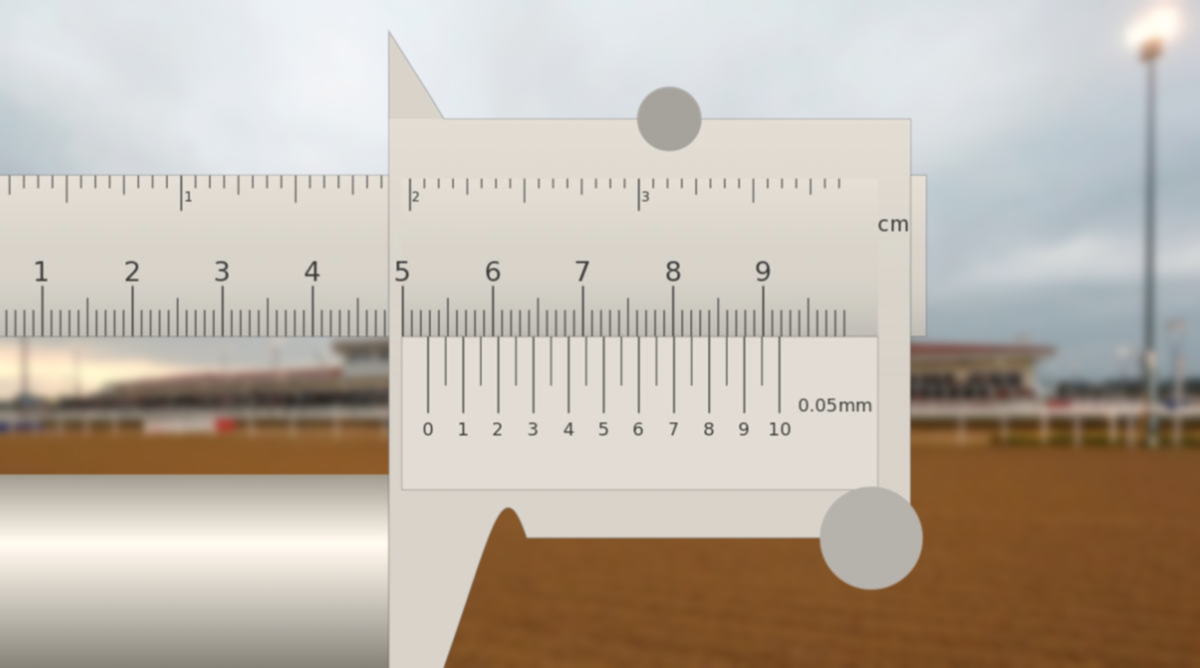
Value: {"value": 52.8, "unit": "mm"}
